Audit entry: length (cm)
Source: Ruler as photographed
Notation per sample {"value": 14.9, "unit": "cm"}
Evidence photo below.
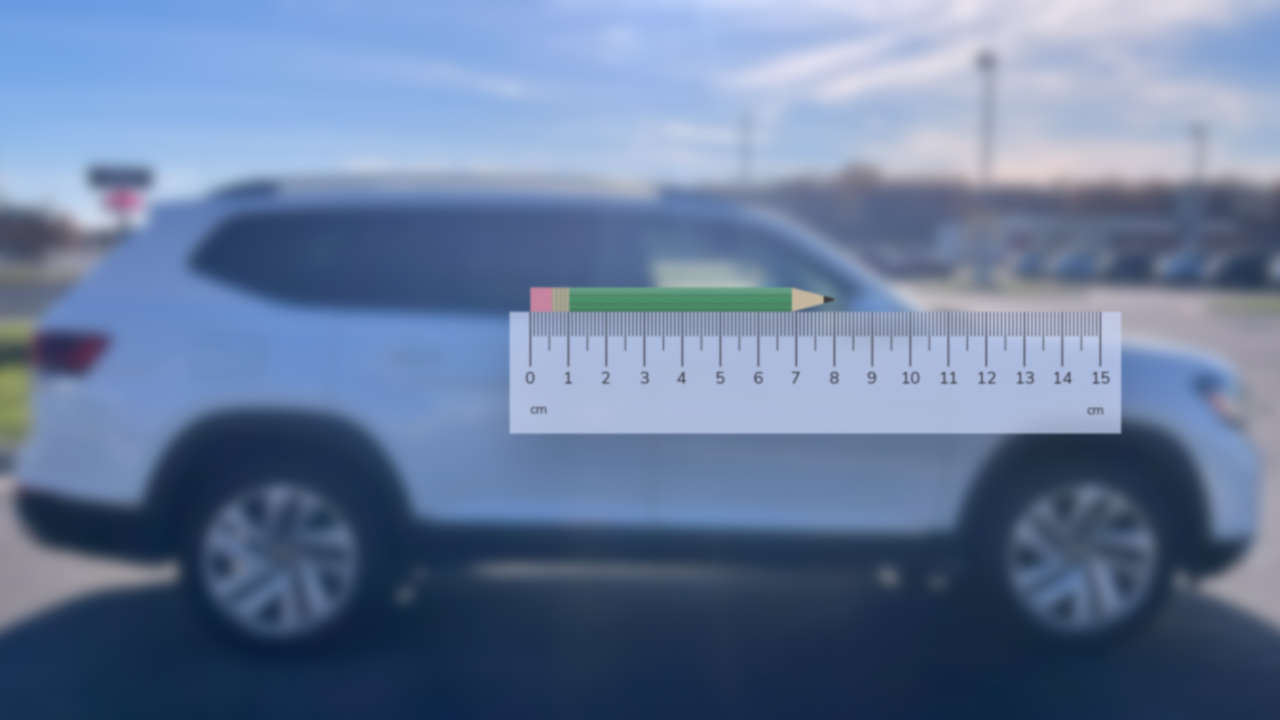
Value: {"value": 8, "unit": "cm"}
